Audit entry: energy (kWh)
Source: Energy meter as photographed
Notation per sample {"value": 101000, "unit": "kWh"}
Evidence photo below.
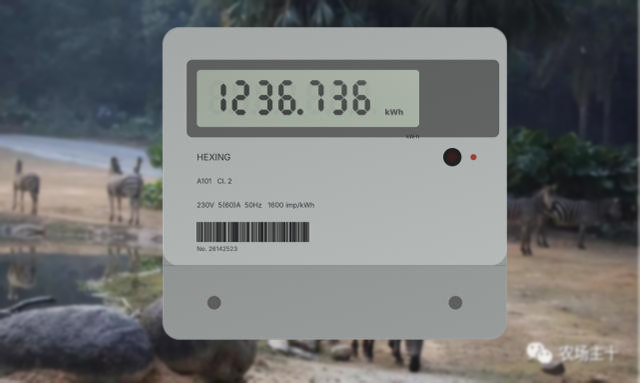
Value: {"value": 1236.736, "unit": "kWh"}
